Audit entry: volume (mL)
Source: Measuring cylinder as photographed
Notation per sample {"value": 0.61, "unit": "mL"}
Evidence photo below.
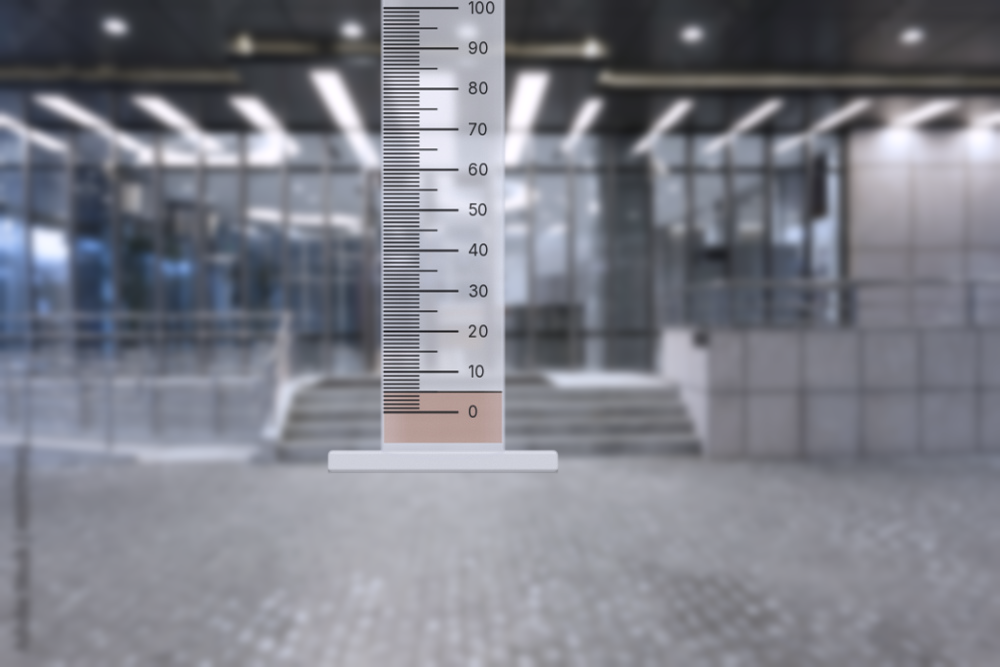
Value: {"value": 5, "unit": "mL"}
